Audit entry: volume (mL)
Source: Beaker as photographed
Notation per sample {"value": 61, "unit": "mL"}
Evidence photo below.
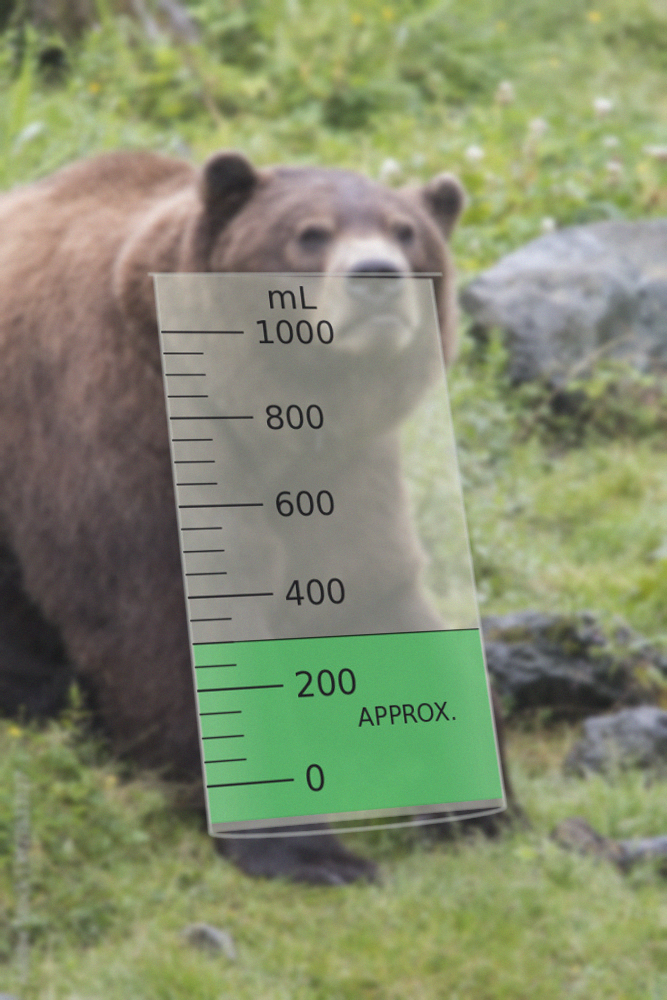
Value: {"value": 300, "unit": "mL"}
